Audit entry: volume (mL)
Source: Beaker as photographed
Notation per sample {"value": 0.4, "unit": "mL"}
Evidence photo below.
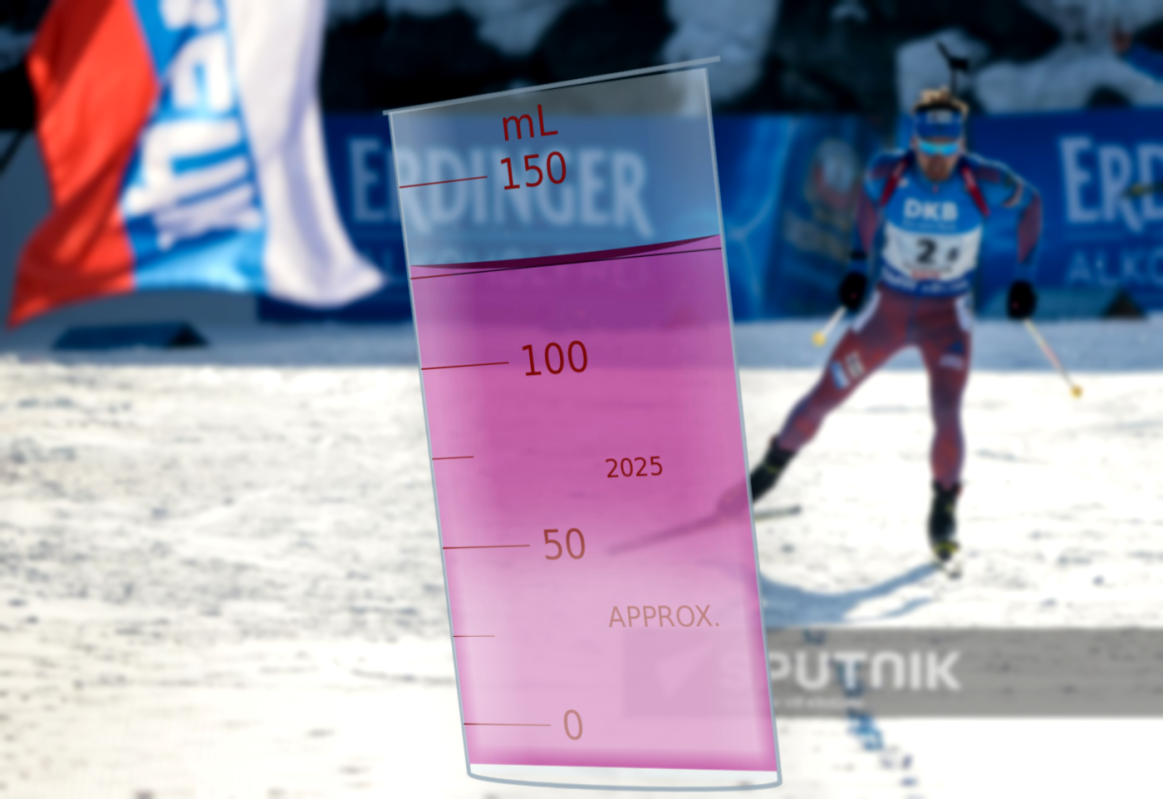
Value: {"value": 125, "unit": "mL"}
